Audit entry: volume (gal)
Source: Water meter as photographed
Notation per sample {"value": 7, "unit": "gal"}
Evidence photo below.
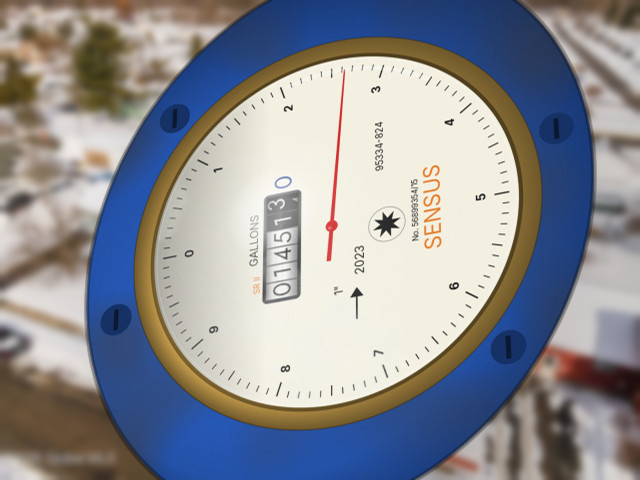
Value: {"value": 145132.6, "unit": "gal"}
